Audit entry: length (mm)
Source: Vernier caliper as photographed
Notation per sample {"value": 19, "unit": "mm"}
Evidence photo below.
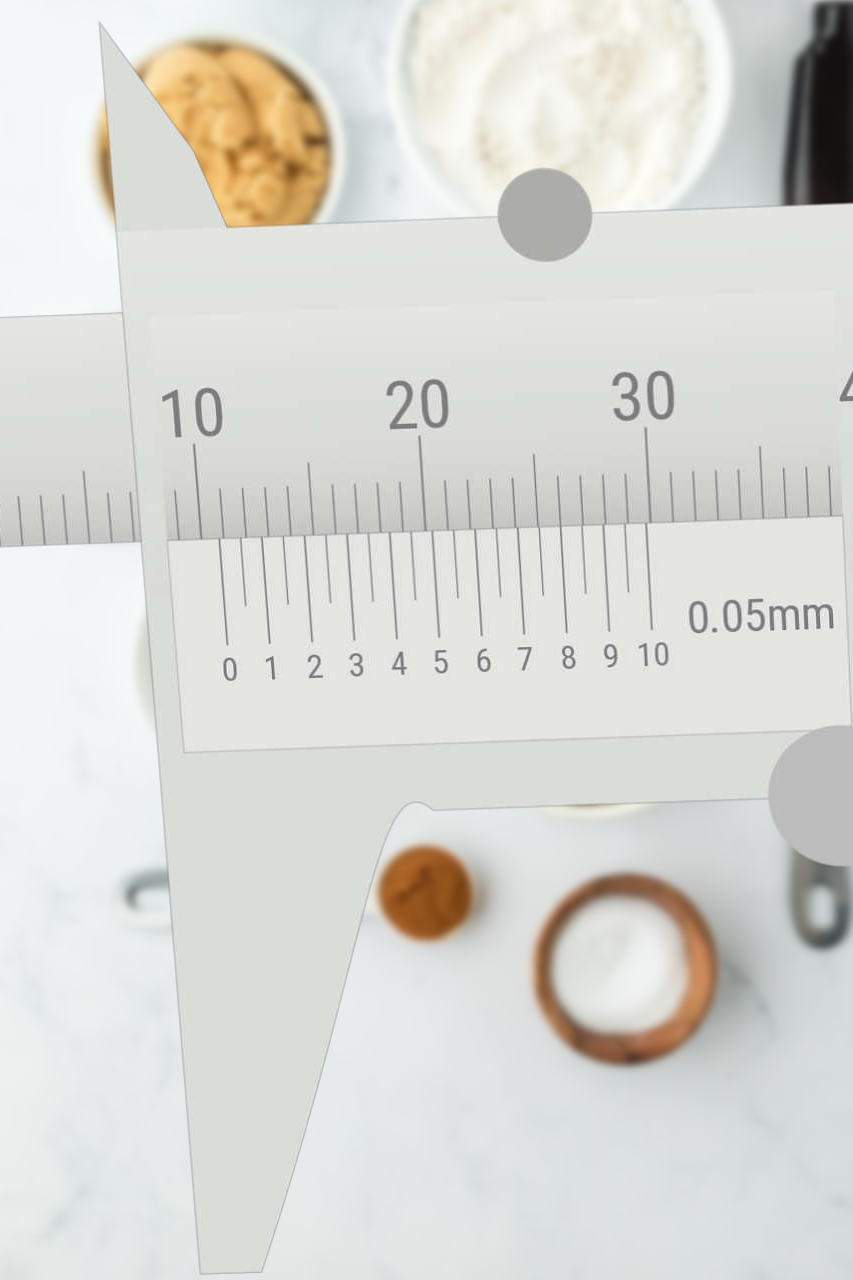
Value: {"value": 10.8, "unit": "mm"}
